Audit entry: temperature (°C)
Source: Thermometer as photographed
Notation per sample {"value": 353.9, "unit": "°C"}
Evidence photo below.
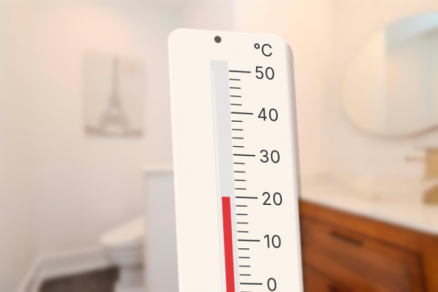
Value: {"value": 20, "unit": "°C"}
